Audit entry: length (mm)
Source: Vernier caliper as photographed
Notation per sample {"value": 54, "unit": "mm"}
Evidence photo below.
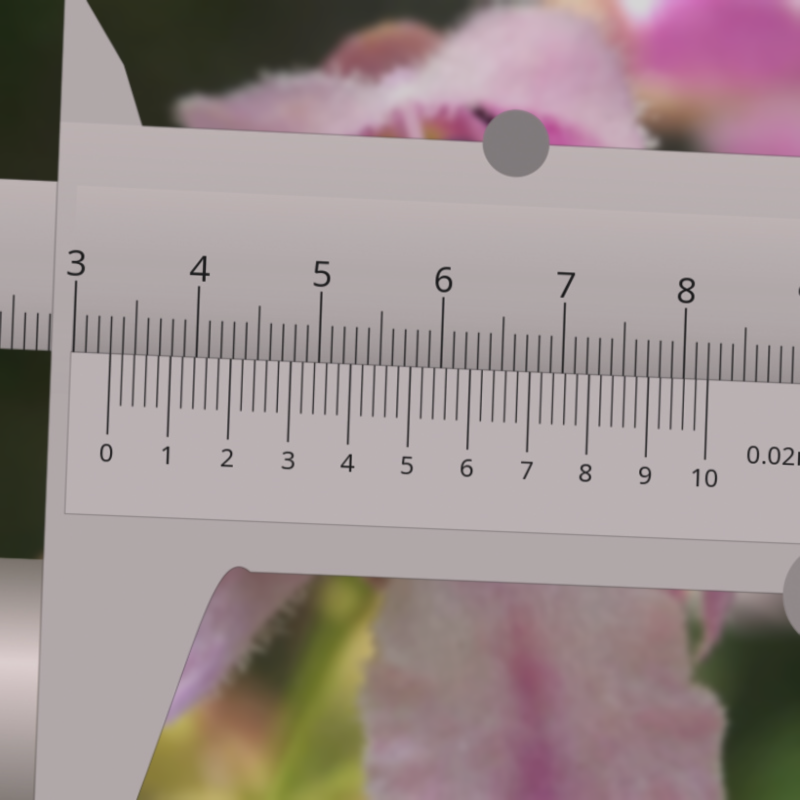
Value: {"value": 33.0, "unit": "mm"}
